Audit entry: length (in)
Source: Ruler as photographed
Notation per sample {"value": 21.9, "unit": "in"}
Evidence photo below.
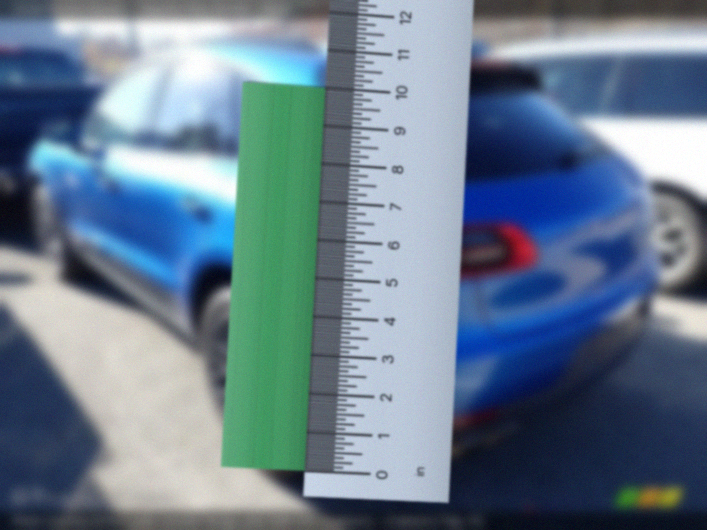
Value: {"value": 10, "unit": "in"}
